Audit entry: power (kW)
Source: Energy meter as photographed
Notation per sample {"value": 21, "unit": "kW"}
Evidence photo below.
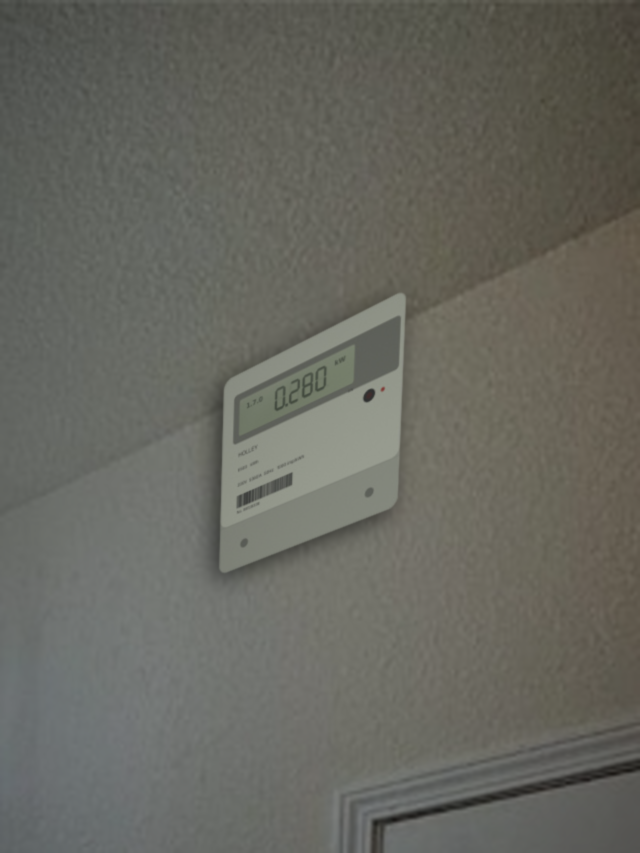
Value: {"value": 0.280, "unit": "kW"}
